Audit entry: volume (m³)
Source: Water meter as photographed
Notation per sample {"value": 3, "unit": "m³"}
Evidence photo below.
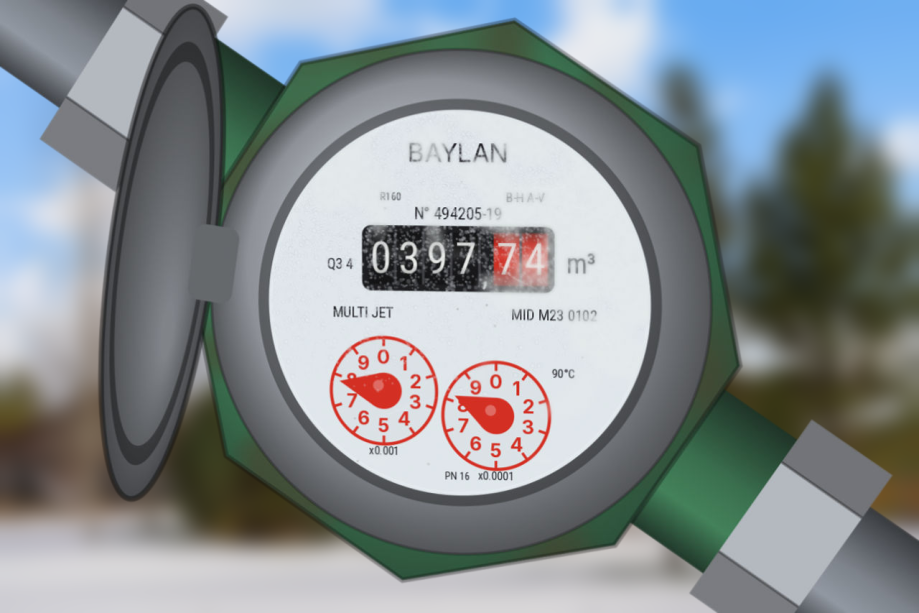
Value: {"value": 397.7478, "unit": "m³"}
